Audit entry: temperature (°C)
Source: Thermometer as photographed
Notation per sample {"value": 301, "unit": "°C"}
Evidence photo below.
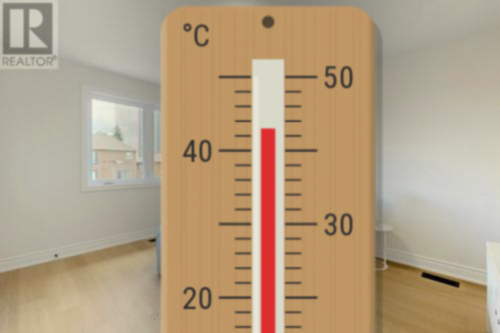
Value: {"value": 43, "unit": "°C"}
